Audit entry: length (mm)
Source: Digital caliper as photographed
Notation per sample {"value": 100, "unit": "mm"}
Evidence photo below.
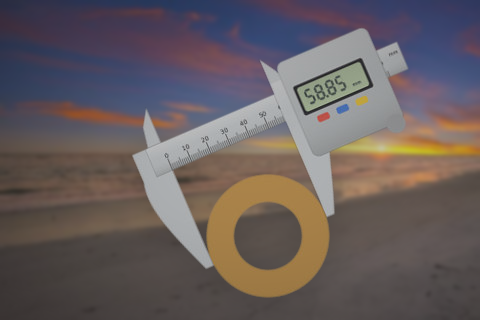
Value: {"value": 58.85, "unit": "mm"}
